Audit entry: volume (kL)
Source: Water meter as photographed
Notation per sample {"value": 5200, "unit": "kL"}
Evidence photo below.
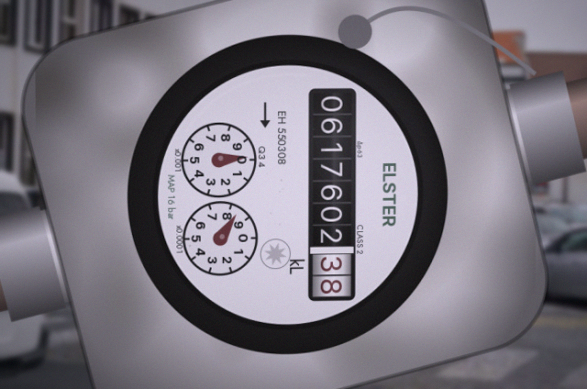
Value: {"value": 617602.3798, "unit": "kL"}
